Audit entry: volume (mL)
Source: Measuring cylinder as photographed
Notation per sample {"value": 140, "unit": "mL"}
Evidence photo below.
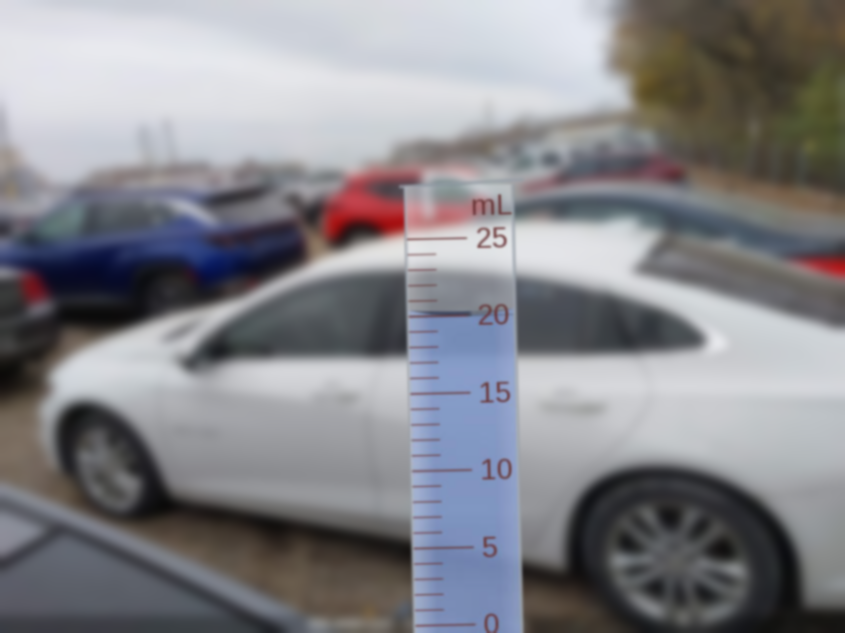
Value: {"value": 20, "unit": "mL"}
